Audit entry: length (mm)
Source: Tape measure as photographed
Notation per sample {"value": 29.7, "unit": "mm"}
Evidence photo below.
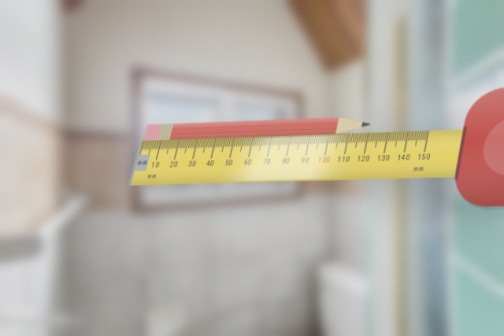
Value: {"value": 120, "unit": "mm"}
